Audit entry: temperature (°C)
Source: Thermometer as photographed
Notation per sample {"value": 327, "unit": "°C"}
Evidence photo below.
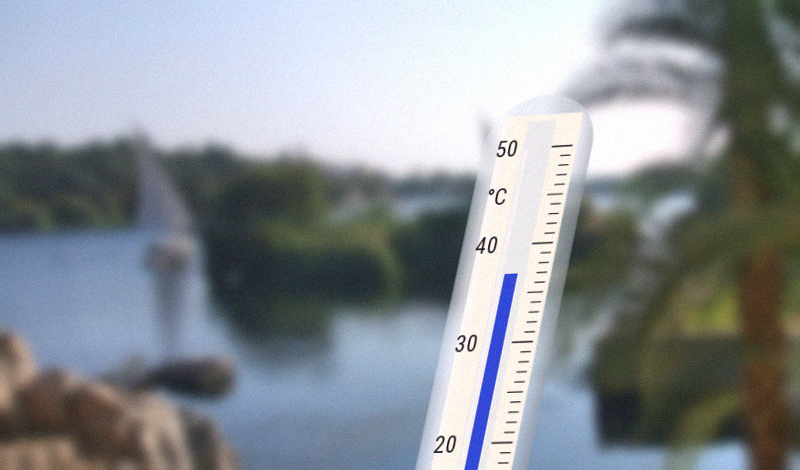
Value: {"value": 37, "unit": "°C"}
